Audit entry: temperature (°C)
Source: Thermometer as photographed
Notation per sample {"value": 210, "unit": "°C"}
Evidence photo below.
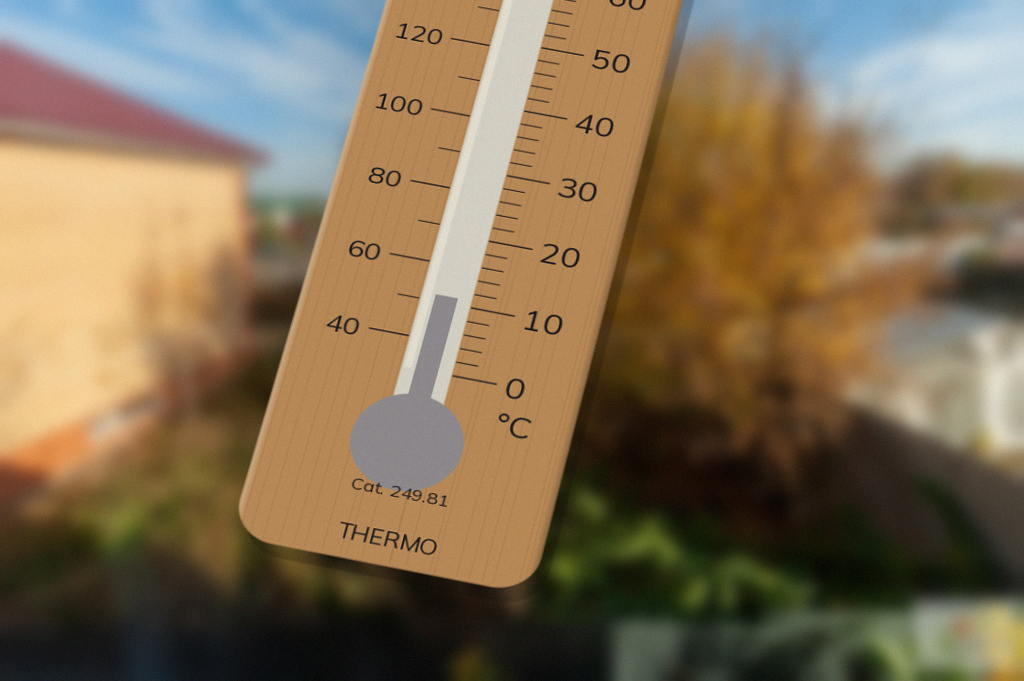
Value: {"value": 11, "unit": "°C"}
